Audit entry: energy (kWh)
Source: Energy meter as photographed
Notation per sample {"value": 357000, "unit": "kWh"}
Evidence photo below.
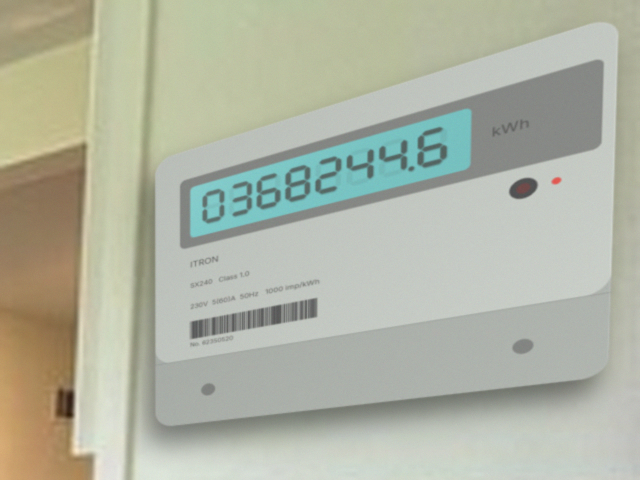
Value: {"value": 368244.6, "unit": "kWh"}
